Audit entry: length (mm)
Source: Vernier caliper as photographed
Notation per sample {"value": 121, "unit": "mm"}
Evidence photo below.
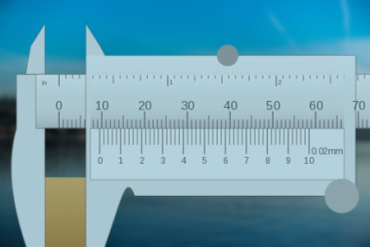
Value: {"value": 9.5, "unit": "mm"}
